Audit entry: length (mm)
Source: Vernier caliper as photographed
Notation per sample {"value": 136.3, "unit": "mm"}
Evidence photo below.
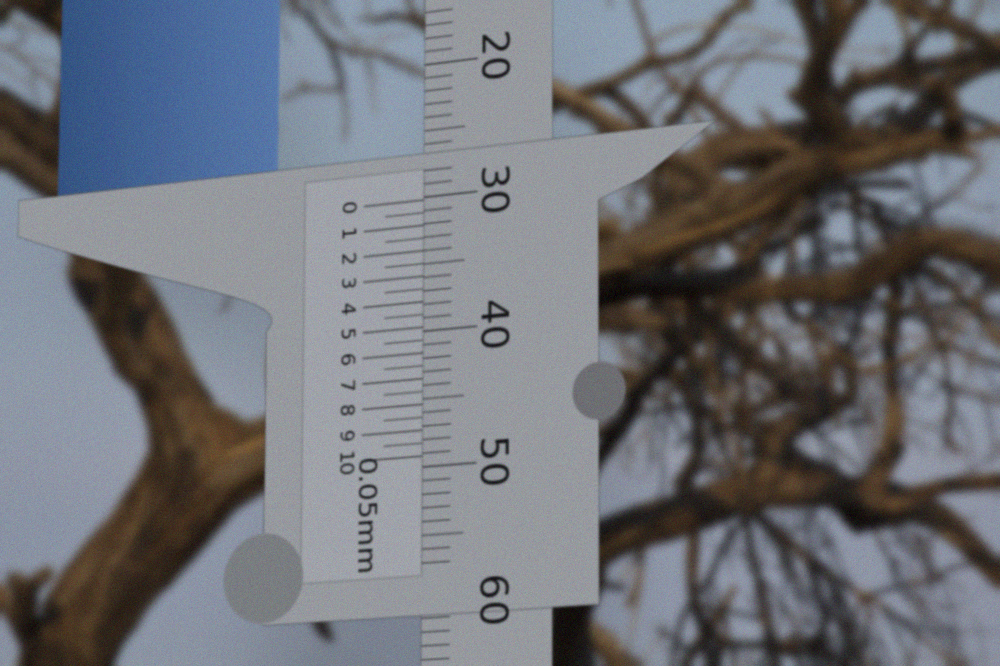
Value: {"value": 30.2, "unit": "mm"}
